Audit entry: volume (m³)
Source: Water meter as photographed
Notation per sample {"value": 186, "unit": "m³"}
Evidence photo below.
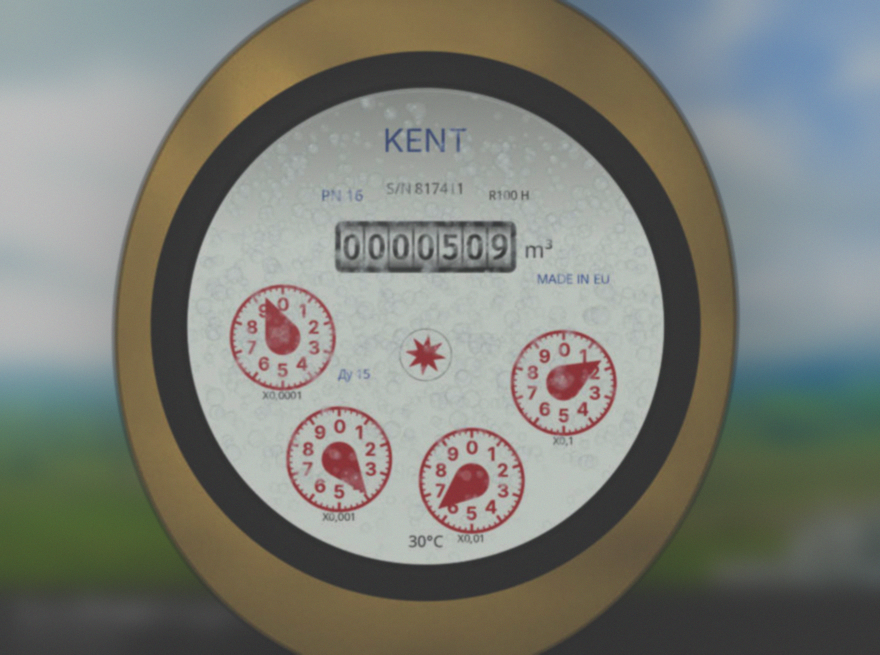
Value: {"value": 509.1639, "unit": "m³"}
